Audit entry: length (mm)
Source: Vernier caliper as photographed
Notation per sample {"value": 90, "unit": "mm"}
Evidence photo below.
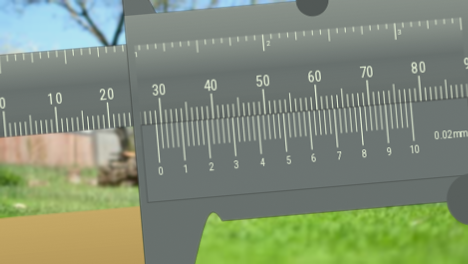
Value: {"value": 29.0, "unit": "mm"}
